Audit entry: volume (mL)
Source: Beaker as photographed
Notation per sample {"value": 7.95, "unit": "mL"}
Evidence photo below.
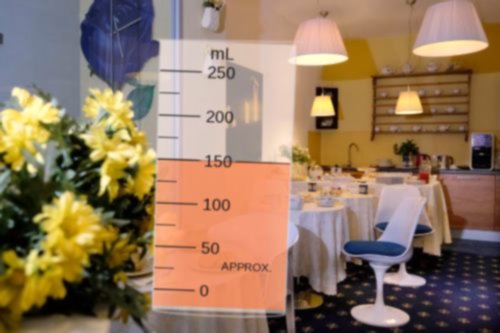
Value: {"value": 150, "unit": "mL"}
